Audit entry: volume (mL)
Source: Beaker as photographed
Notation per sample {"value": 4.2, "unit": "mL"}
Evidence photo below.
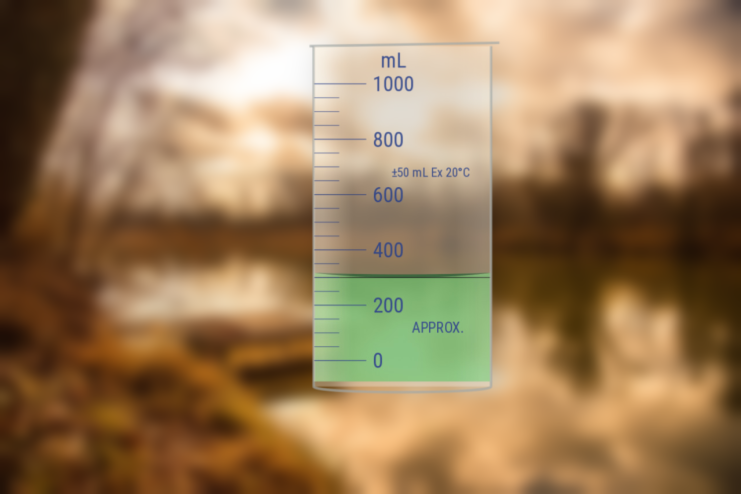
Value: {"value": 300, "unit": "mL"}
